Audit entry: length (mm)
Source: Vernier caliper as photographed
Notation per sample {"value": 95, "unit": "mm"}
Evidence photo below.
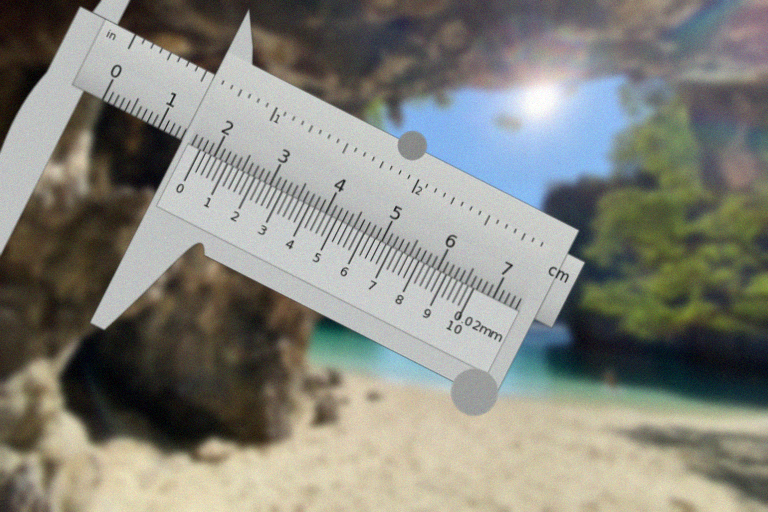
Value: {"value": 17.5, "unit": "mm"}
